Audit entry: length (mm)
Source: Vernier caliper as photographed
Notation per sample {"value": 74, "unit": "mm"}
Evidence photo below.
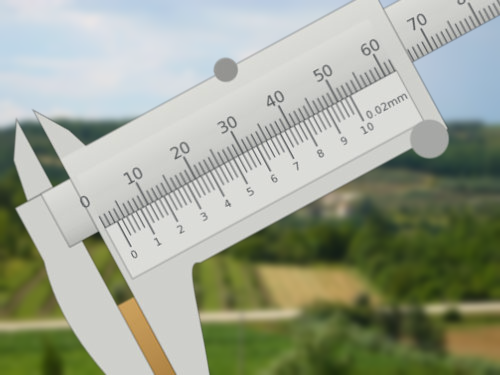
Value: {"value": 3.5, "unit": "mm"}
